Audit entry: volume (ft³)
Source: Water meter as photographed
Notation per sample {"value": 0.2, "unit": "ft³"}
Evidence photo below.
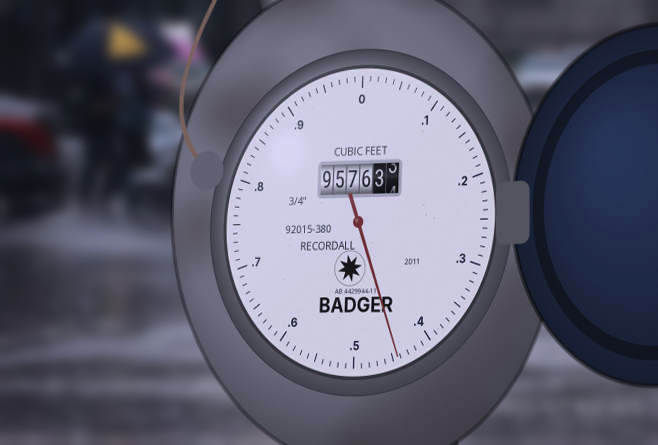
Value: {"value": 957633.44, "unit": "ft³"}
